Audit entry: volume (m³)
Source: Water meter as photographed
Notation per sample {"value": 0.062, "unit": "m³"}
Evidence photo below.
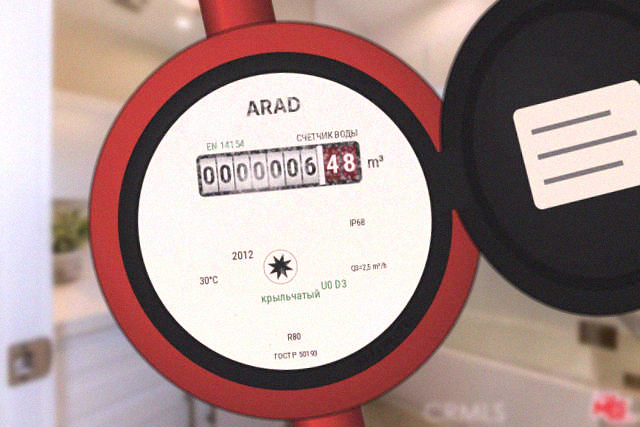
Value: {"value": 6.48, "unit": "m³"}
